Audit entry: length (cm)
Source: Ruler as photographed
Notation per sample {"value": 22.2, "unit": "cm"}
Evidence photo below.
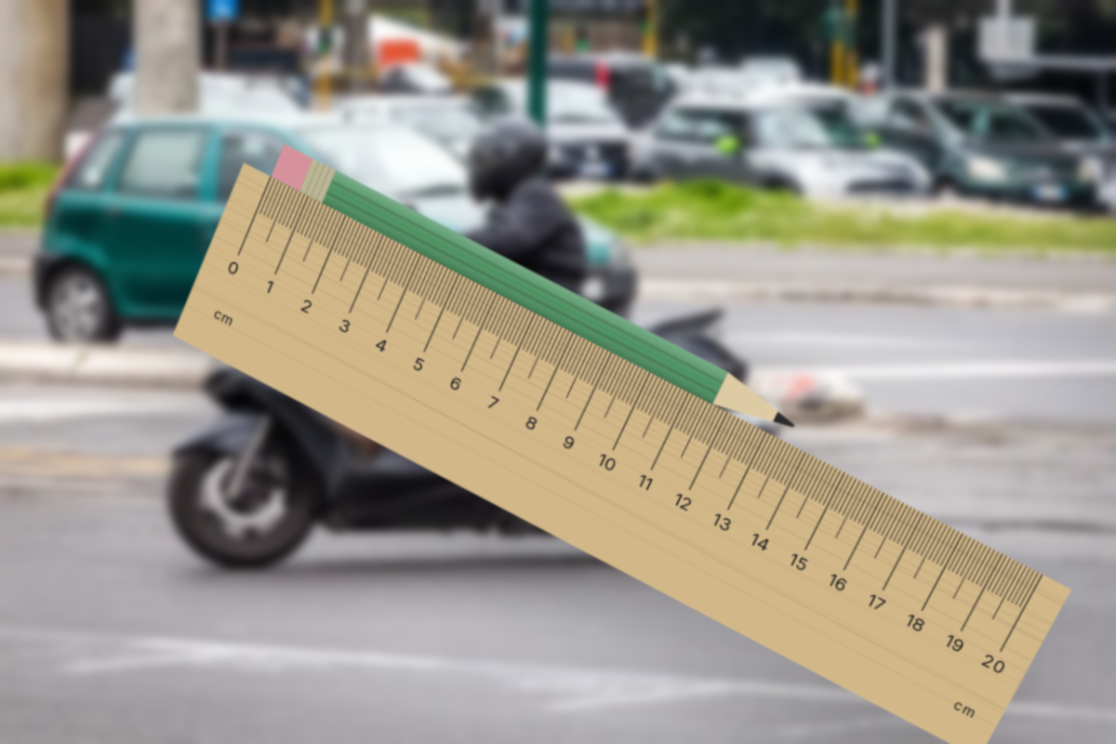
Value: {"value": 13.5, "unit": "cm"}
